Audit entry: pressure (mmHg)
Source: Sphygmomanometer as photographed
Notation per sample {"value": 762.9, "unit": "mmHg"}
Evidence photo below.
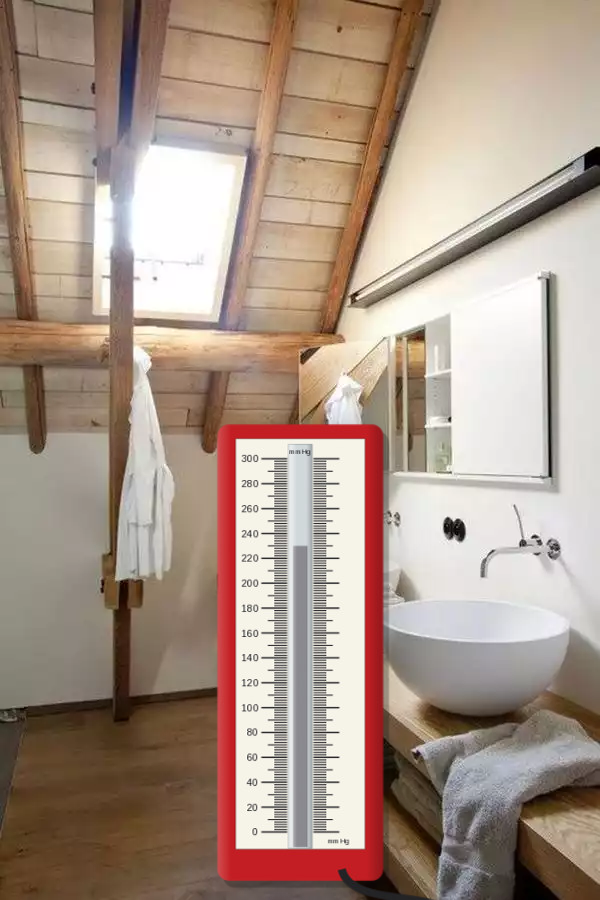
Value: {"value": 230, "unit": "mmHg"}
